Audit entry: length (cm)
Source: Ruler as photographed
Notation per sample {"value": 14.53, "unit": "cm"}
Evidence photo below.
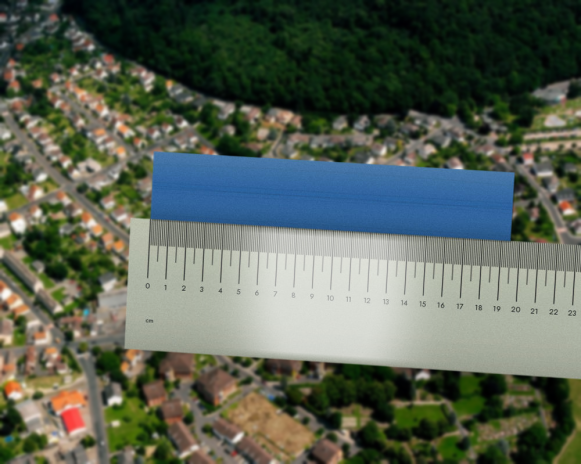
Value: {"value": 19.5, "unit": "cm"}
